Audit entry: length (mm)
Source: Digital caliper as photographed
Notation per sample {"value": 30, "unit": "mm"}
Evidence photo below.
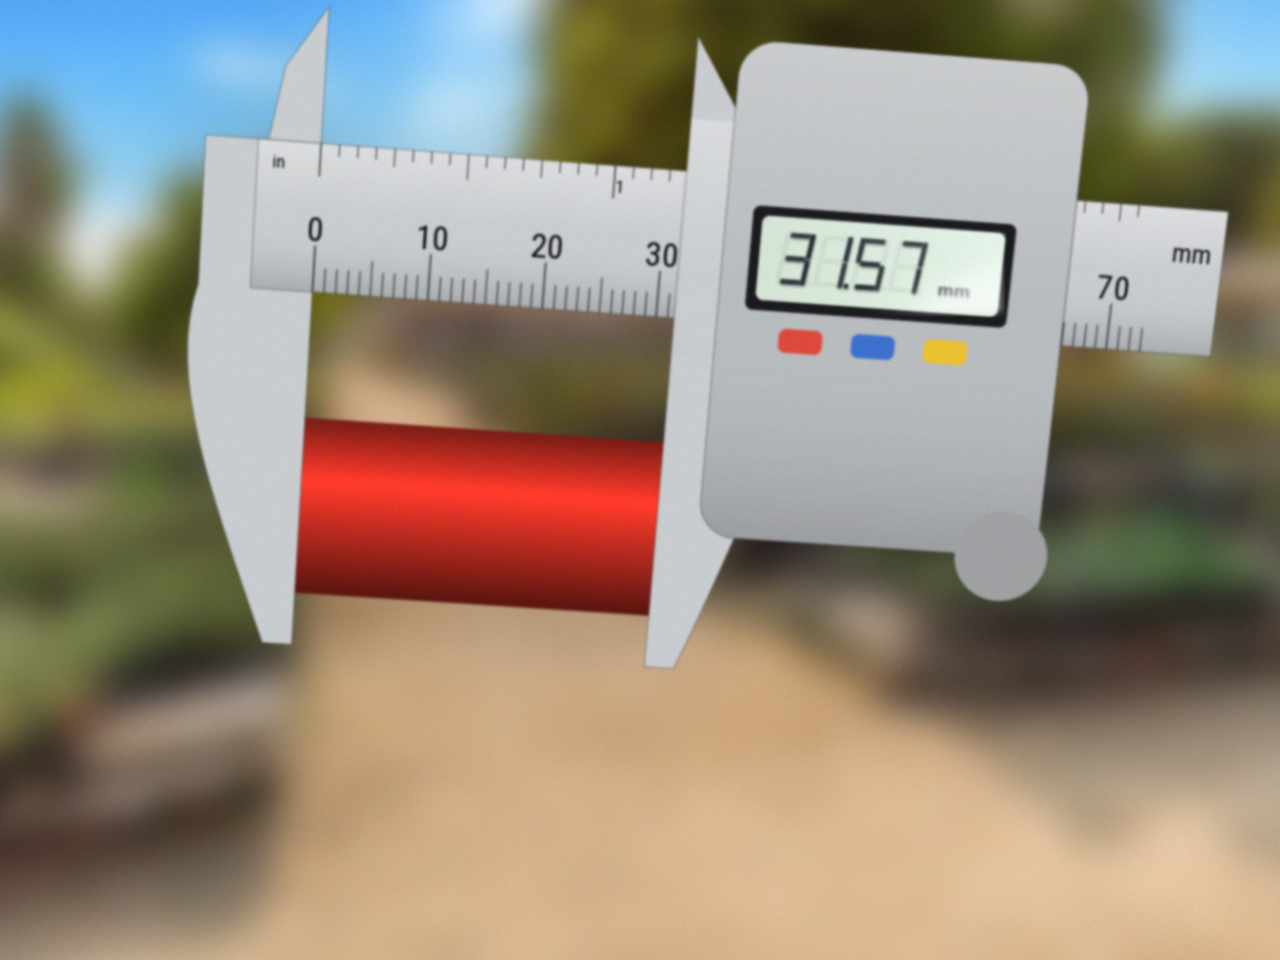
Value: {"value": 31.57, "unit": "mm"}
